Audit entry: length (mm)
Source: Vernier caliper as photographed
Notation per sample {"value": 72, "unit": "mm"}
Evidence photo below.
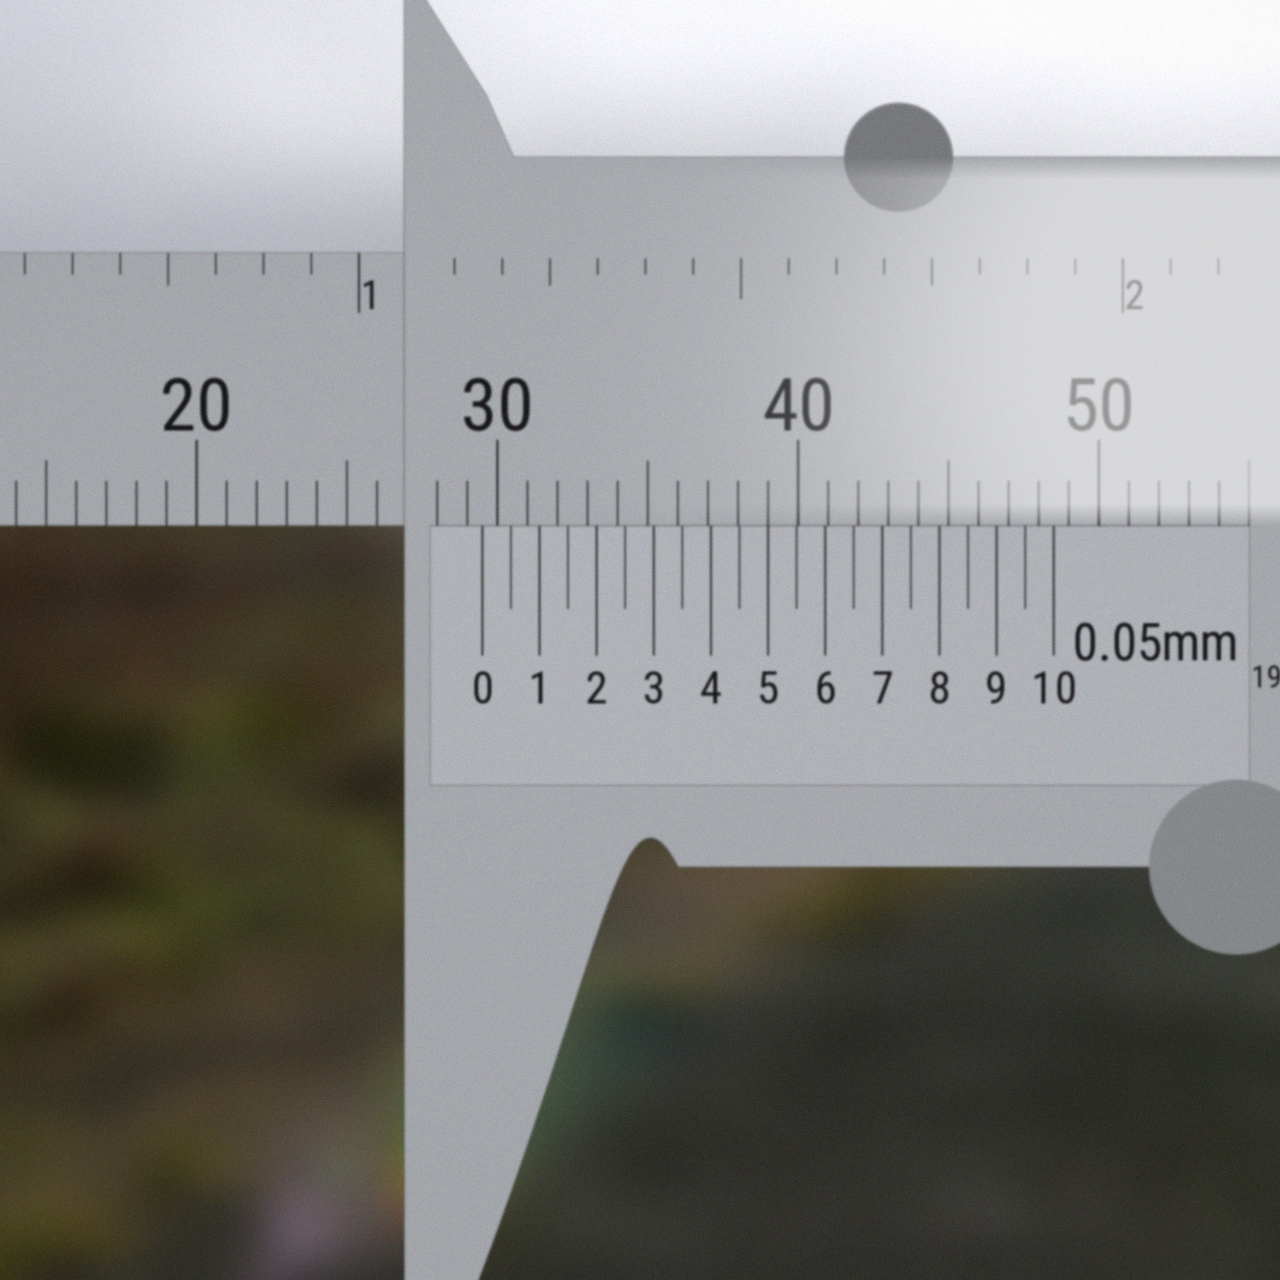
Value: {"value": 29.5, "unit": "mm"}
